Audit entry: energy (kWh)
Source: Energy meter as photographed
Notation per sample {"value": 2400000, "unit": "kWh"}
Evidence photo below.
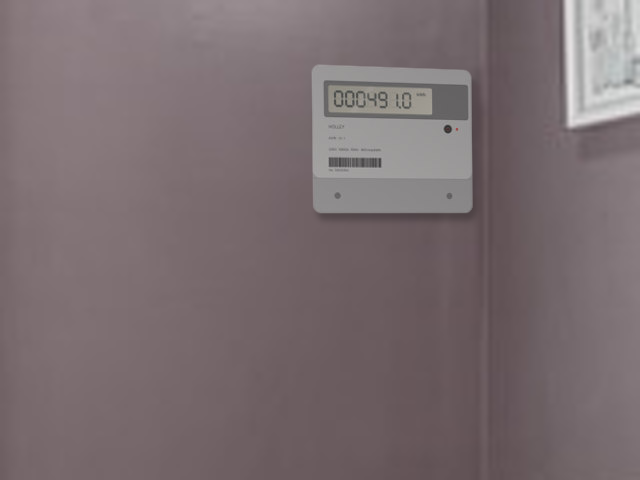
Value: {"value": 491.0, "unit": "kWh"}
